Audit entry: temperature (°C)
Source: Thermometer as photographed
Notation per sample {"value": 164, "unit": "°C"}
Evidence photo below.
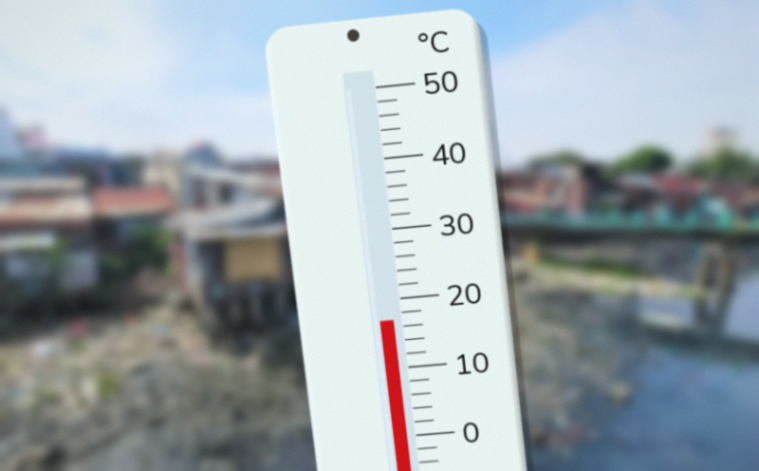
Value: {"value": 17, "unit": "°C"}
